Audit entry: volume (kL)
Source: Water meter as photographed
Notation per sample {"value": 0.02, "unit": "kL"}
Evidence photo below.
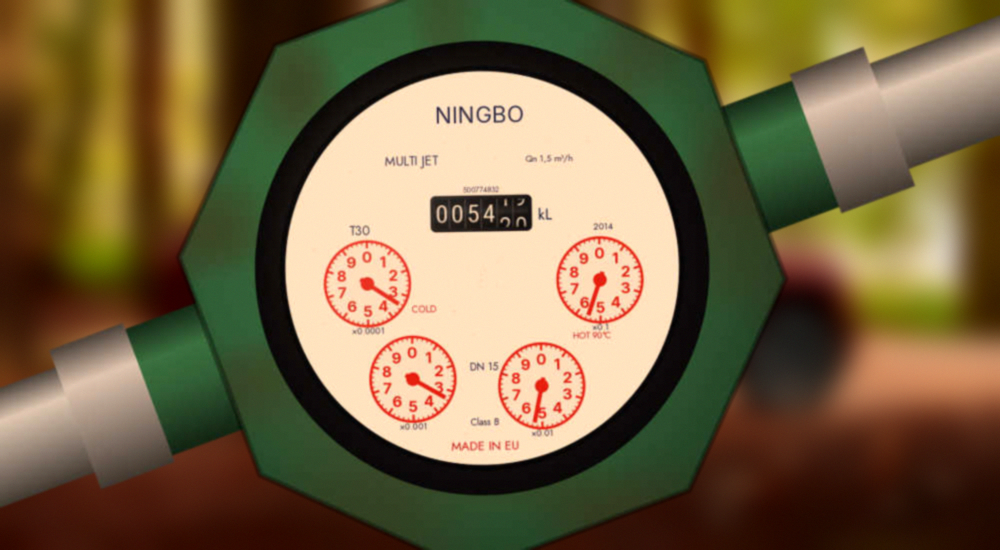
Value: {"value": 5419.5533, "unit": "kL"}
